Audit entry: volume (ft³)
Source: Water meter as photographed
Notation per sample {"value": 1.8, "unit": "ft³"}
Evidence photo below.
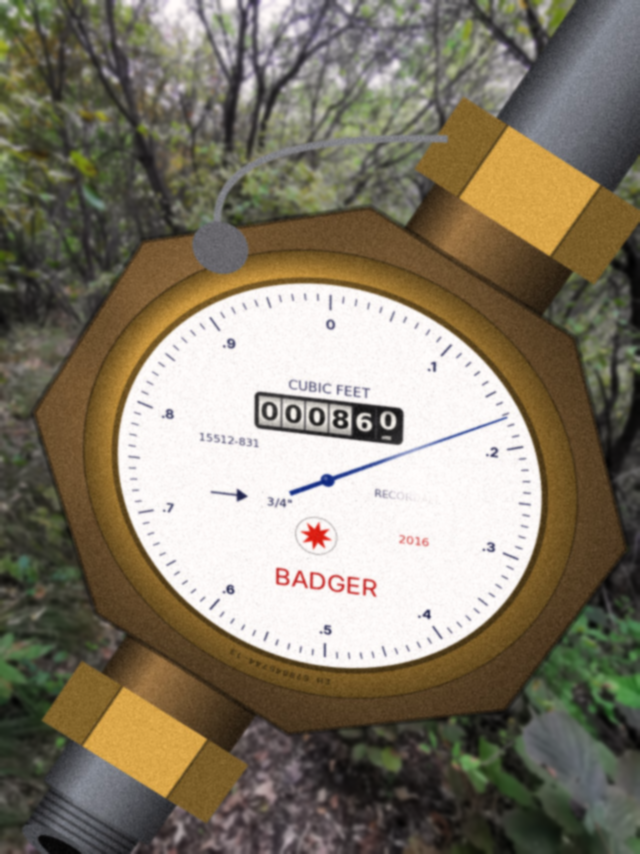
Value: {"value": 860.17, "unit": "ft³"}
